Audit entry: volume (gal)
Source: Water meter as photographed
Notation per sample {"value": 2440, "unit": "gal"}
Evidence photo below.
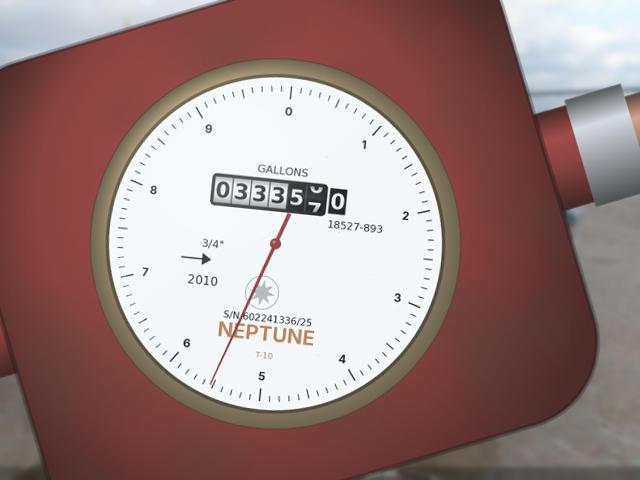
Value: {"value": 333565.5, "unit": "gal"}
